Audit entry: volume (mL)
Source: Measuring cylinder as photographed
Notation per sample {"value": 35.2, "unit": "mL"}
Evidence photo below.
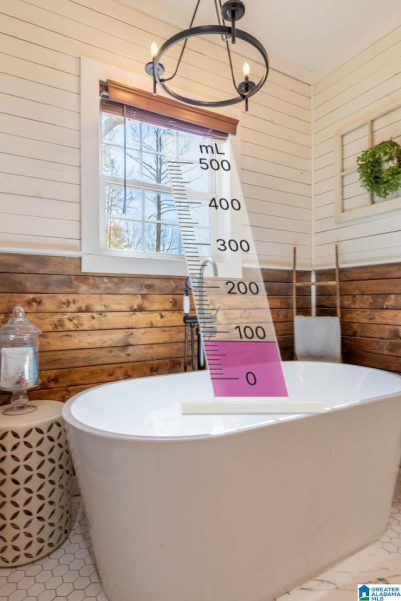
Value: {"value": 80, "unit": "mL"}
